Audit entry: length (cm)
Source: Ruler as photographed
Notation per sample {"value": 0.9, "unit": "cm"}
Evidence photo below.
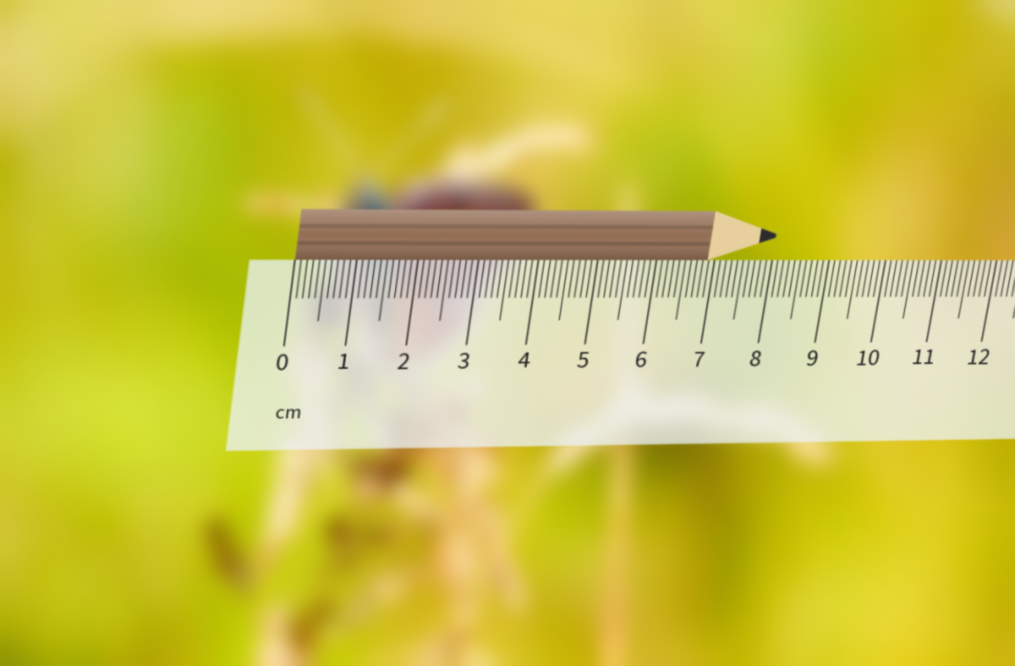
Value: {"value": 8, "unit": "cm"}
